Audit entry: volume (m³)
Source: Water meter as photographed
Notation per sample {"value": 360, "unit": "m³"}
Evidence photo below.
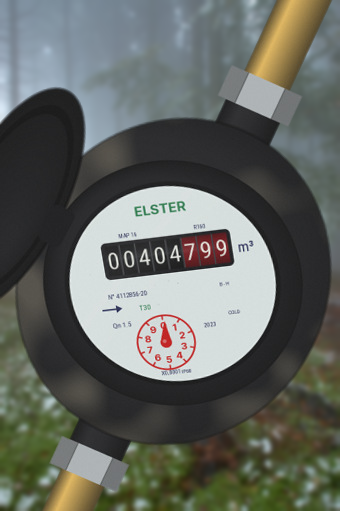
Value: {"value": 404.7990, "unit": "m³"}
